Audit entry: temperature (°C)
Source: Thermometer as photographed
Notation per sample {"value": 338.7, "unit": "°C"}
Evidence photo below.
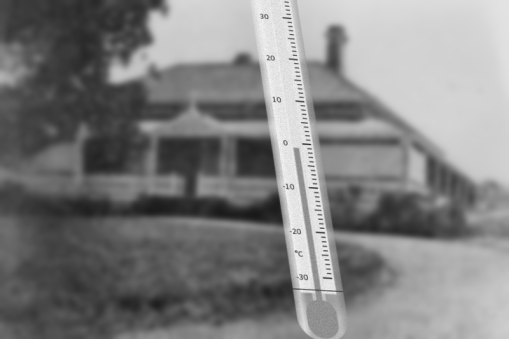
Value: {"value": -1, "unit": "°C"}
